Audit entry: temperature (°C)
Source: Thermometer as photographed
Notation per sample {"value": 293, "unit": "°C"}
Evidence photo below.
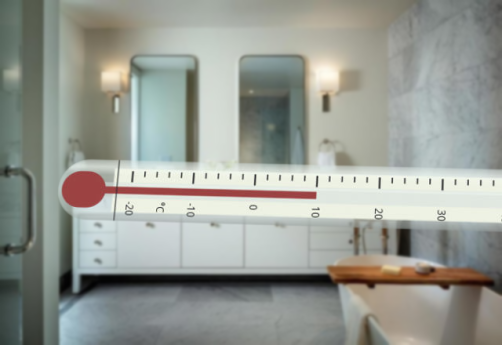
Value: {"value": 10, "unit": "°C"}
